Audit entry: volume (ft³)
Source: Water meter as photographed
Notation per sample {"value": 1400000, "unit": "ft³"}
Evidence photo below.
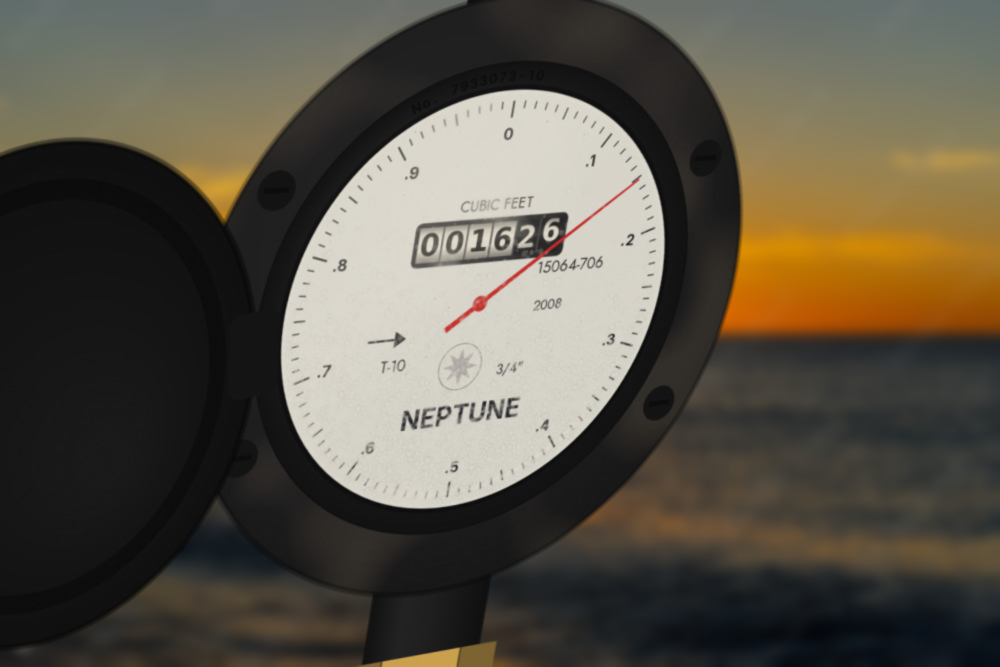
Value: {"value": 1626.15, "unit": "ft³"}
